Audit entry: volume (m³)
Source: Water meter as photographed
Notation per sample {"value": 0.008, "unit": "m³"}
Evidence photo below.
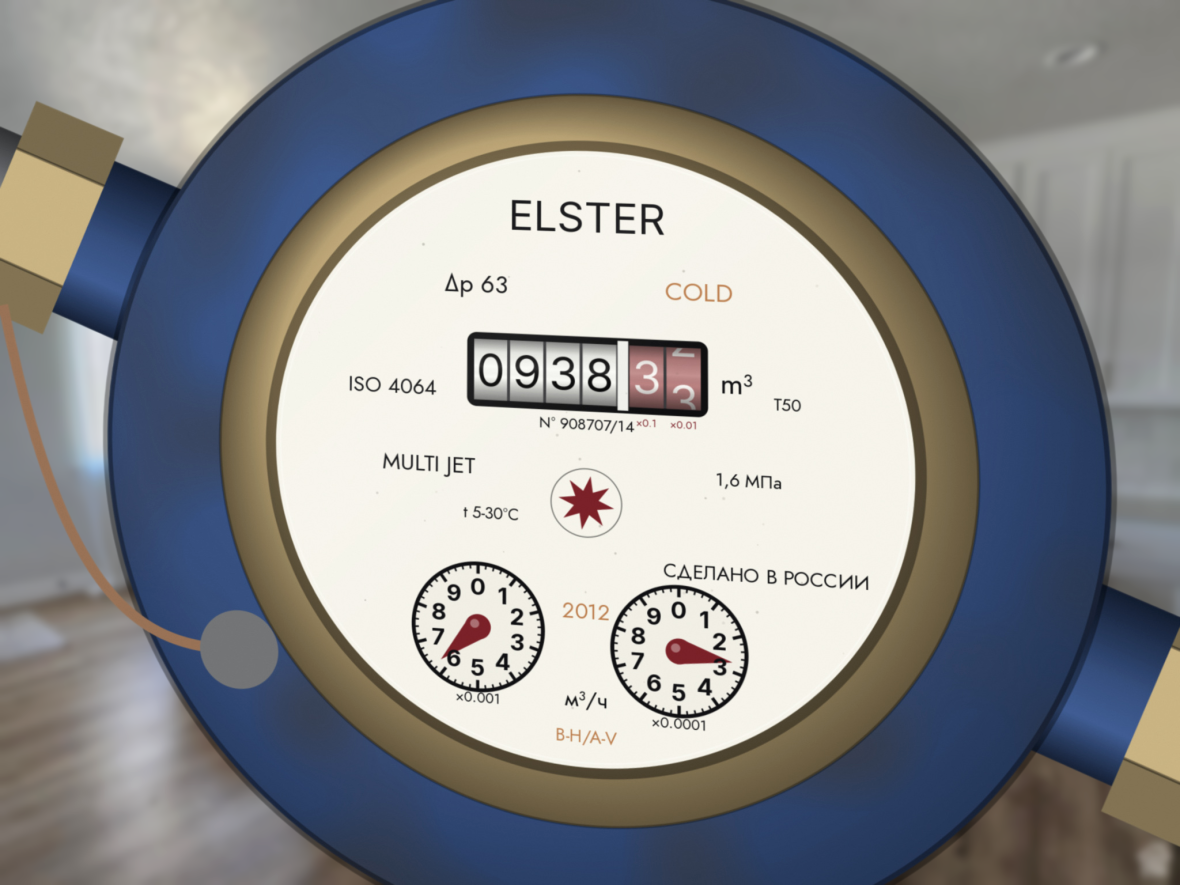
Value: {"value": 938.3262, "unit": "m³"}
